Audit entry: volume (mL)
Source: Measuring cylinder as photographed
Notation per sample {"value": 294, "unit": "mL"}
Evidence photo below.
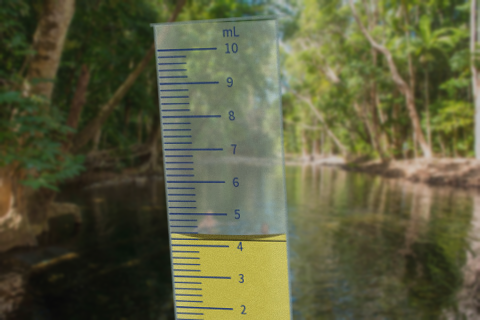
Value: {"value": 4.2, "unit": "mL"}
